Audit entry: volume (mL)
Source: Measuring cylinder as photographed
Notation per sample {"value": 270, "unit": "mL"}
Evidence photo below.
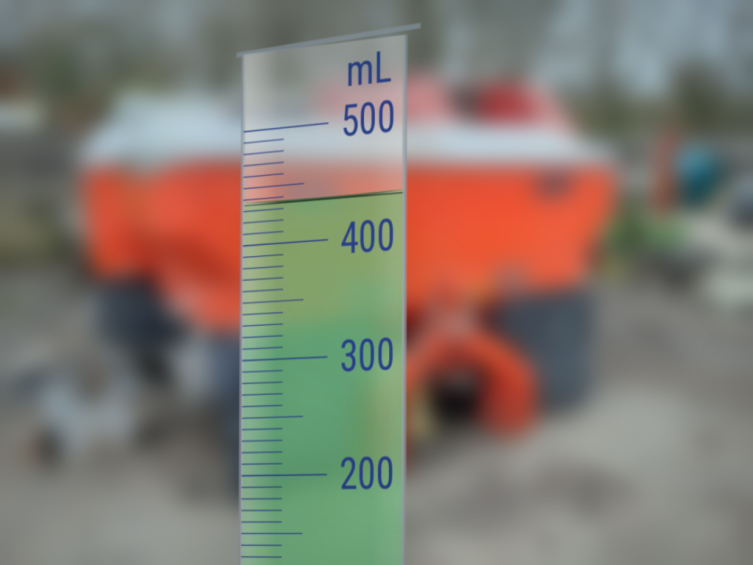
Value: {"value": 435, "unit": "mL"}
